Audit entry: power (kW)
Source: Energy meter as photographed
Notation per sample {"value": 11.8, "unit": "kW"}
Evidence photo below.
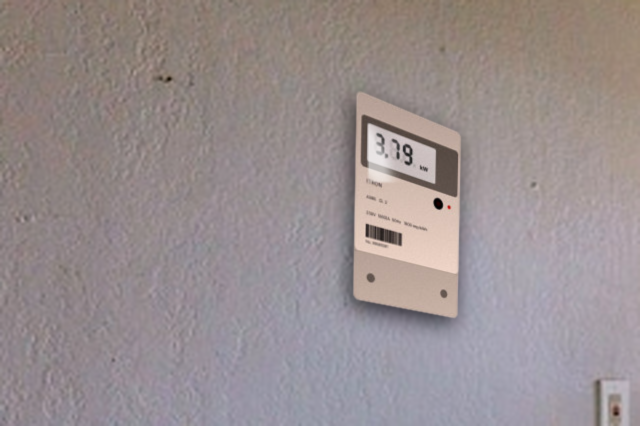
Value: {"value": 3.79, "unit": "kW"}
